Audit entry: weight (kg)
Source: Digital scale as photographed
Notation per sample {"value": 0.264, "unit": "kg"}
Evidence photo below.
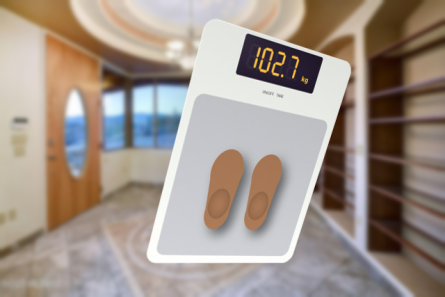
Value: {"value": 102.7, "unit": "kg"}
